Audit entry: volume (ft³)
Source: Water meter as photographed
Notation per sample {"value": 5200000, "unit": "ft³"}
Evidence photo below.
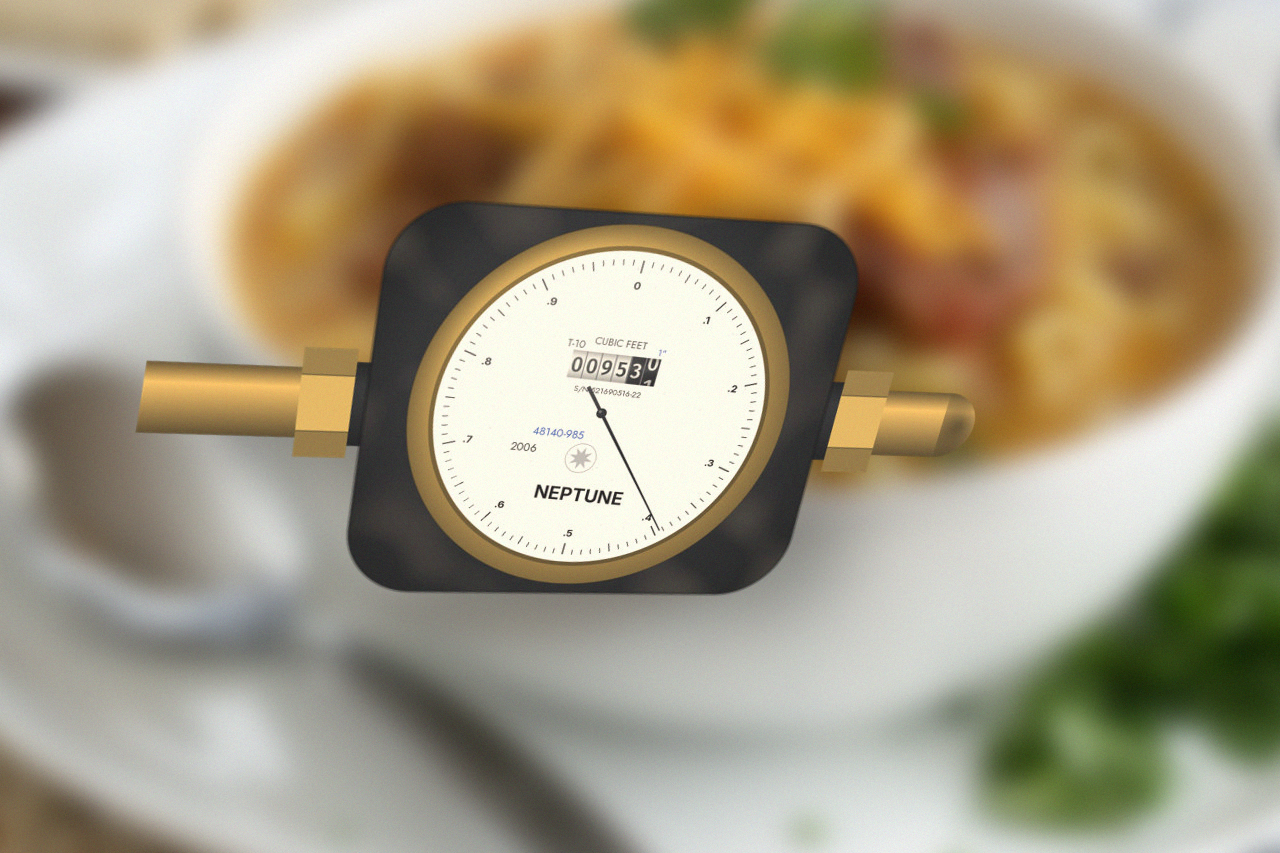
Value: {"value": 9530.39, "unit": "ft³"}
